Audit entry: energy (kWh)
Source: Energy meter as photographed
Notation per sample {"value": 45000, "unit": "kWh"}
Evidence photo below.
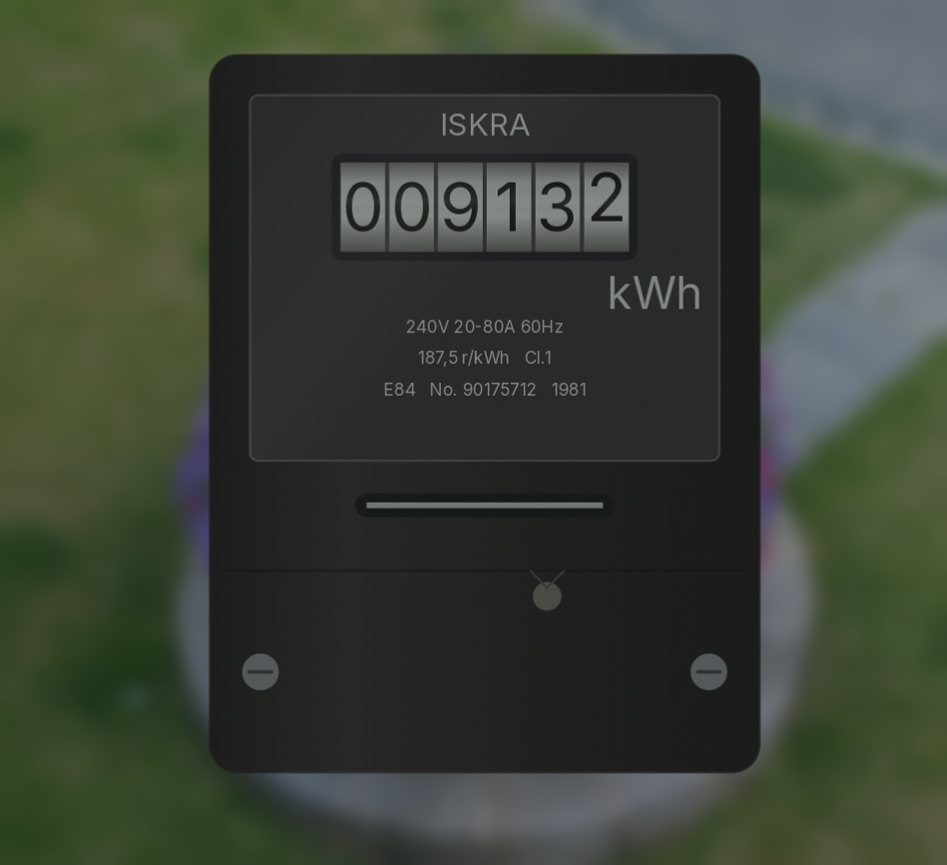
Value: {"value": 9132, "unit": "kWh"}
